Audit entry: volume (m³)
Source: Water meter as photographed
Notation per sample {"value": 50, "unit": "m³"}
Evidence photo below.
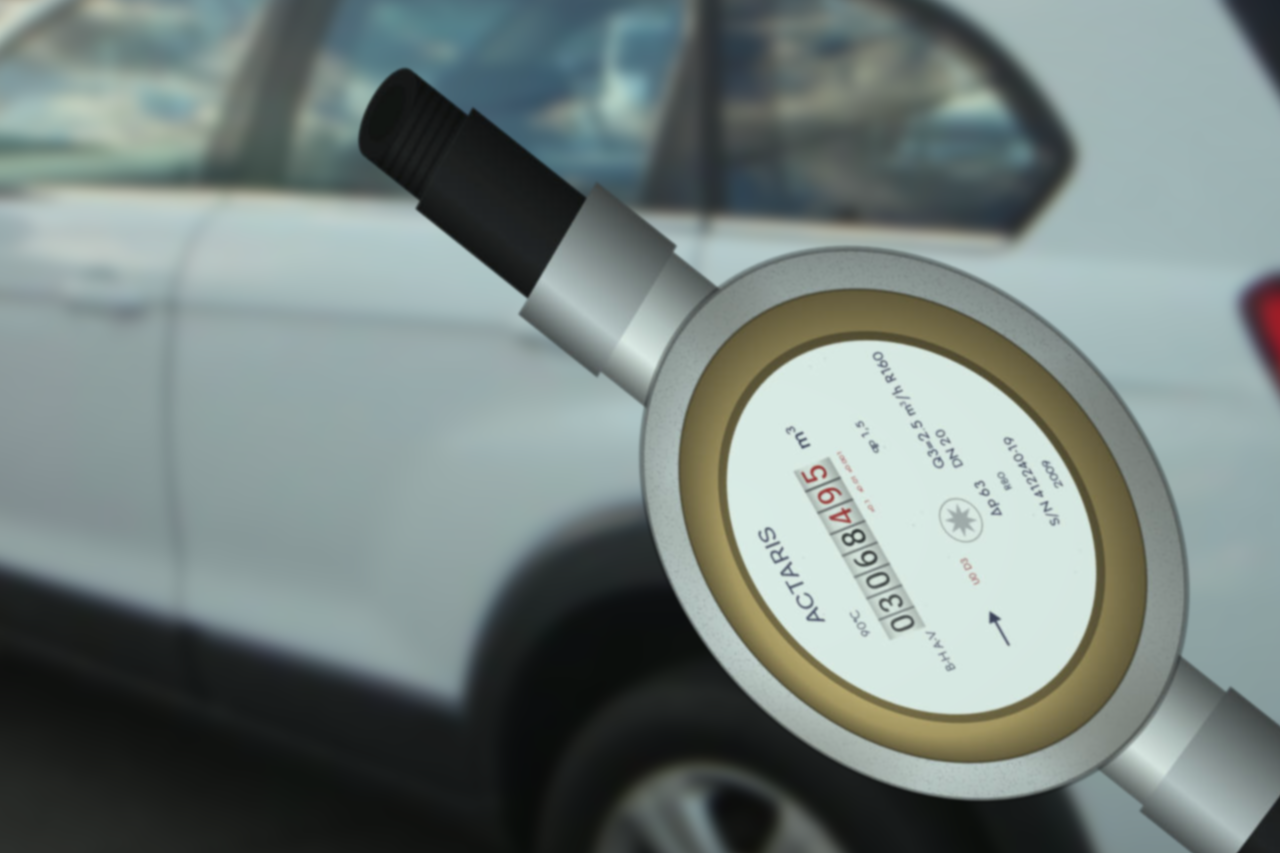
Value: {"value": 3068.495, "unit": "m³"}
